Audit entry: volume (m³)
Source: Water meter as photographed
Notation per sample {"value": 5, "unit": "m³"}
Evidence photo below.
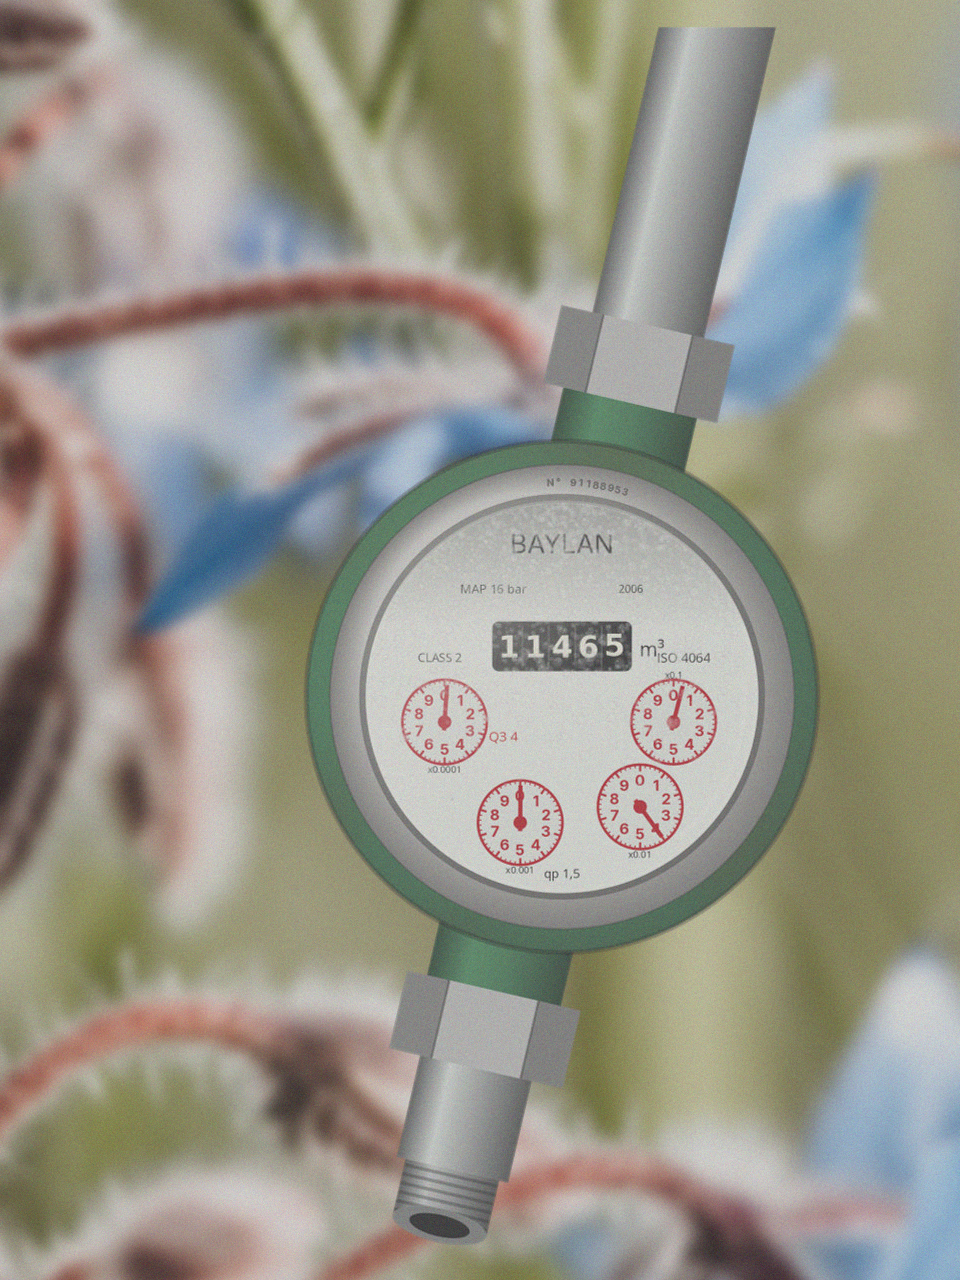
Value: {"value": 11465.0400, "unit": "m³"}
